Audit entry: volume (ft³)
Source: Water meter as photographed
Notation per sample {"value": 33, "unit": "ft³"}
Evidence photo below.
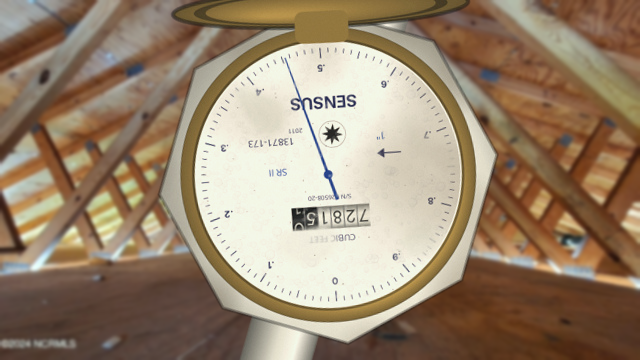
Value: {"value": 728150.45, "unit": "ft³"}
